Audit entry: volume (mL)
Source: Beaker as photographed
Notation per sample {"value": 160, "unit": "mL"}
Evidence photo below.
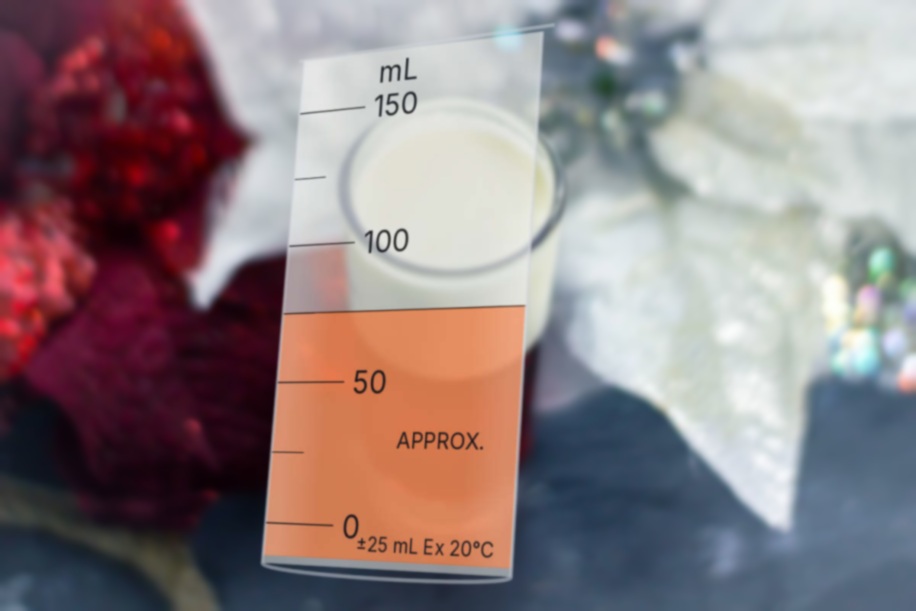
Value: {"value": 75, "unit": "mL"}
